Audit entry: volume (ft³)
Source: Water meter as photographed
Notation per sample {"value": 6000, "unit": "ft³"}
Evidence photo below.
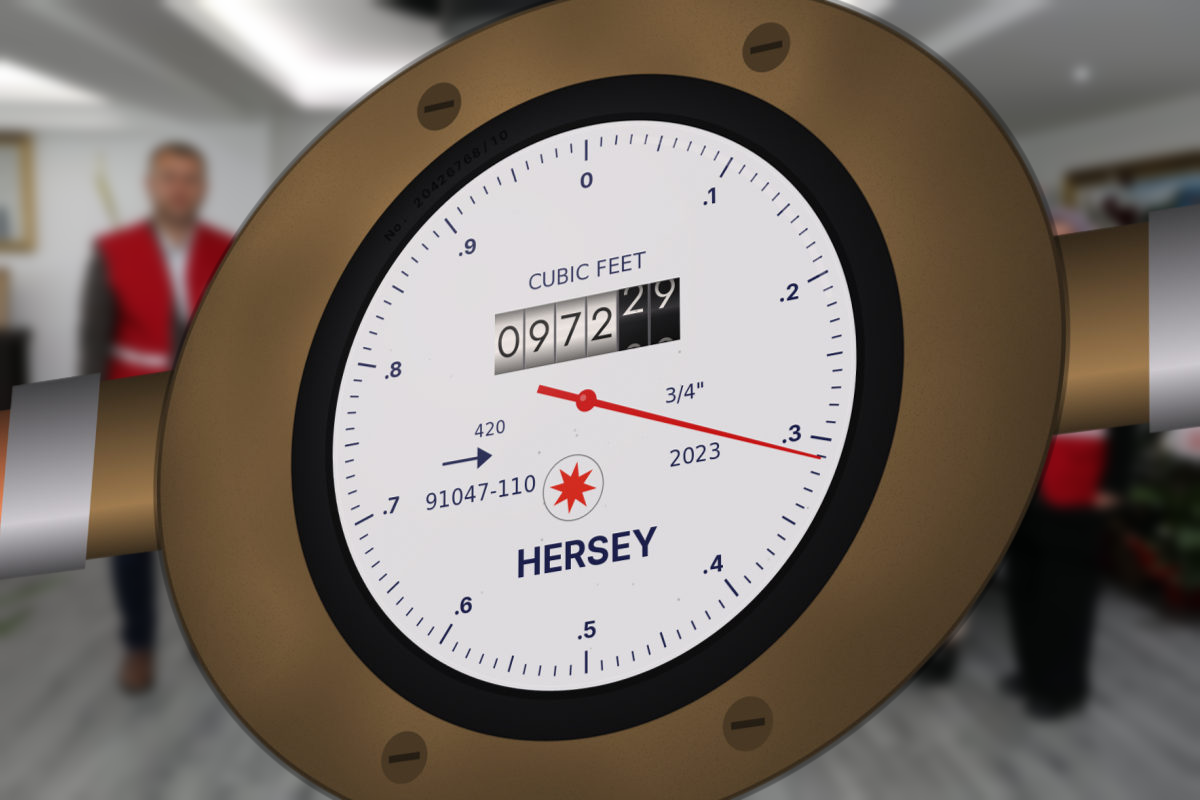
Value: {"value": 97229.31, "unit": "ft³"}
